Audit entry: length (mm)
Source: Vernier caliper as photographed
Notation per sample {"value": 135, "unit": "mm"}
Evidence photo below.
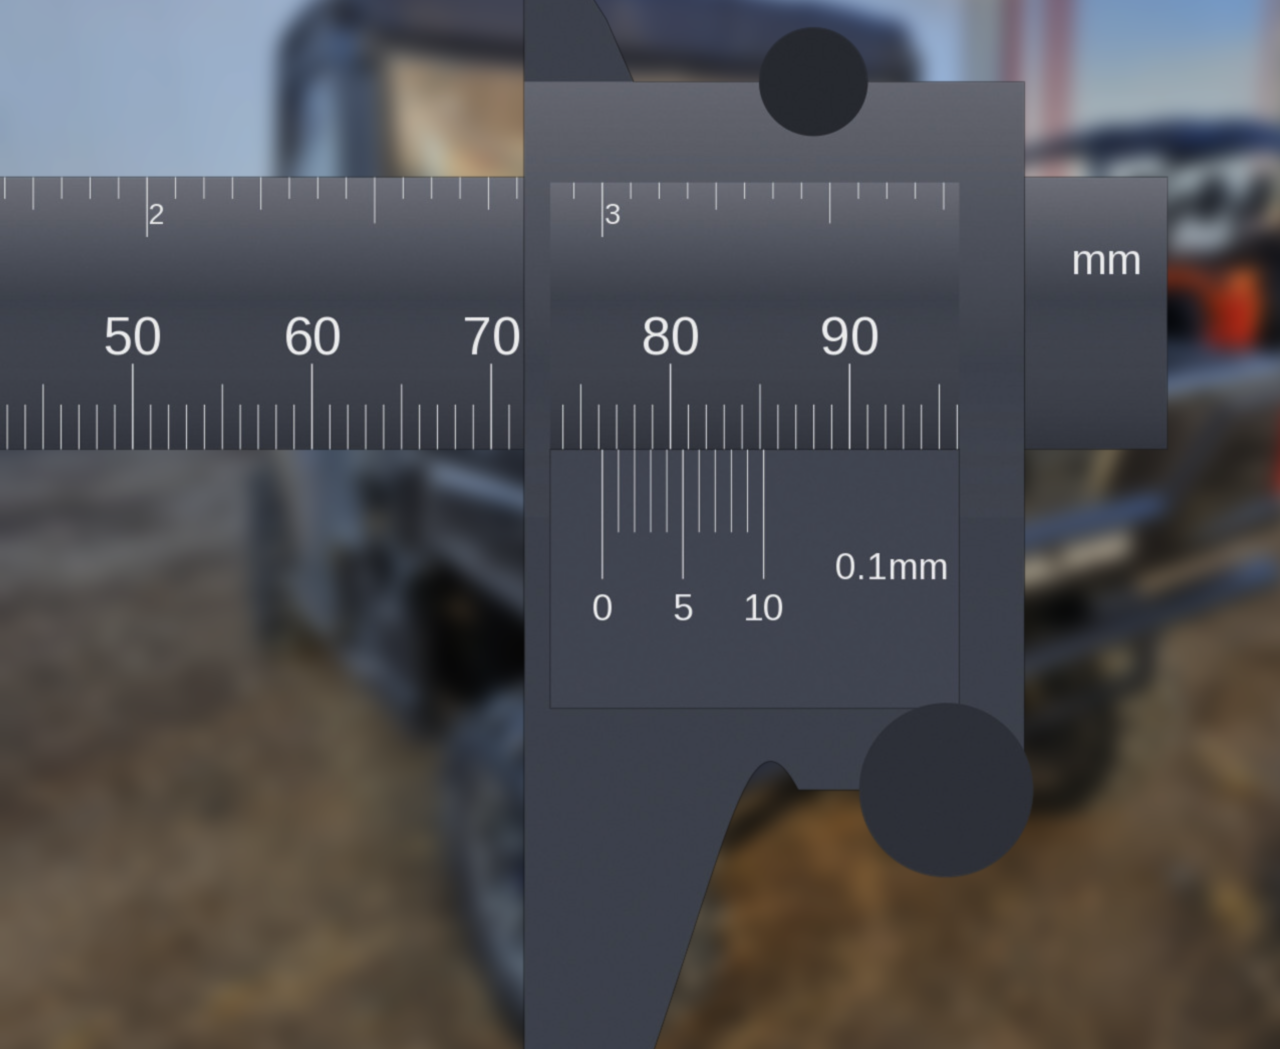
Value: {"value": 76.2, "unit": "mm"}
